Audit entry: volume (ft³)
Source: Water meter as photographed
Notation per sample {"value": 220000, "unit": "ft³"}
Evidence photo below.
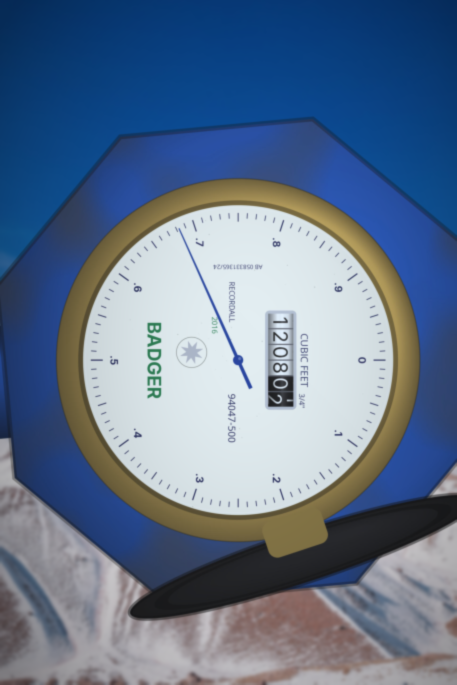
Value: {"value": 120801.68, "unit": "ft³"}
